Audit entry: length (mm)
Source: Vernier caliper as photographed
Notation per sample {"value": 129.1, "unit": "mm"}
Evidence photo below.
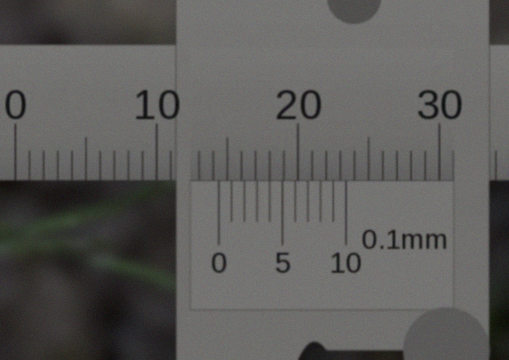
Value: {"value": 14.4, "unit": "mm"}
